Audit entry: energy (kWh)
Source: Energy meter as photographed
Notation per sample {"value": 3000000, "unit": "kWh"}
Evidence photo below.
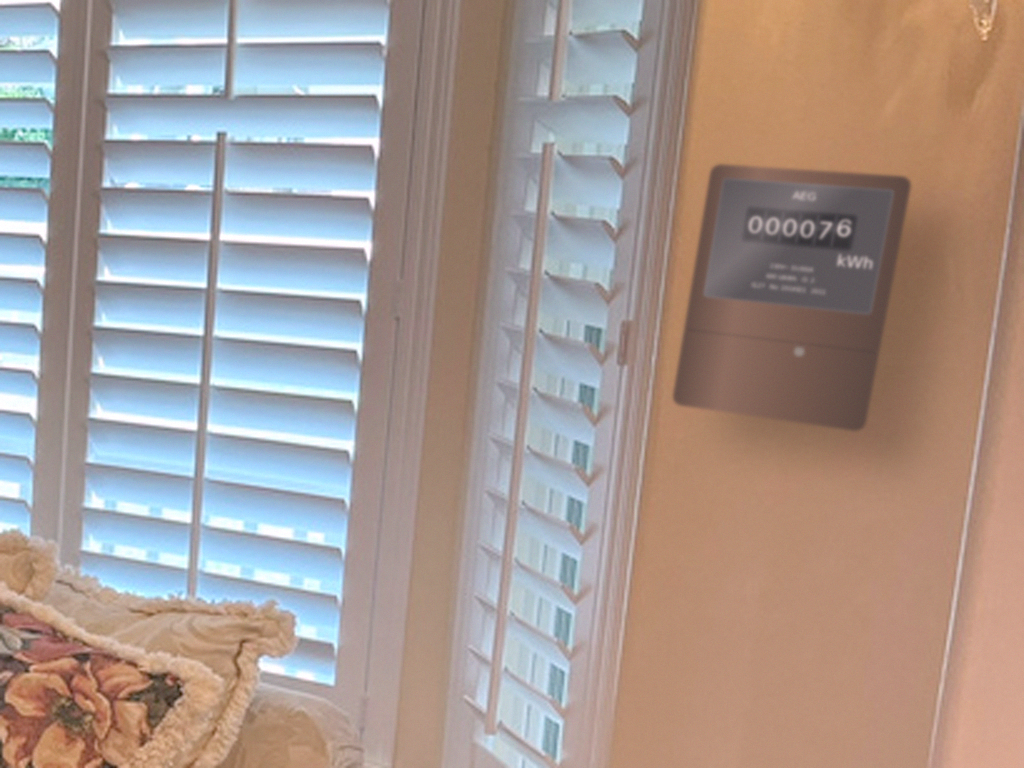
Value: {"value": 76, "unit": "kWh"}
